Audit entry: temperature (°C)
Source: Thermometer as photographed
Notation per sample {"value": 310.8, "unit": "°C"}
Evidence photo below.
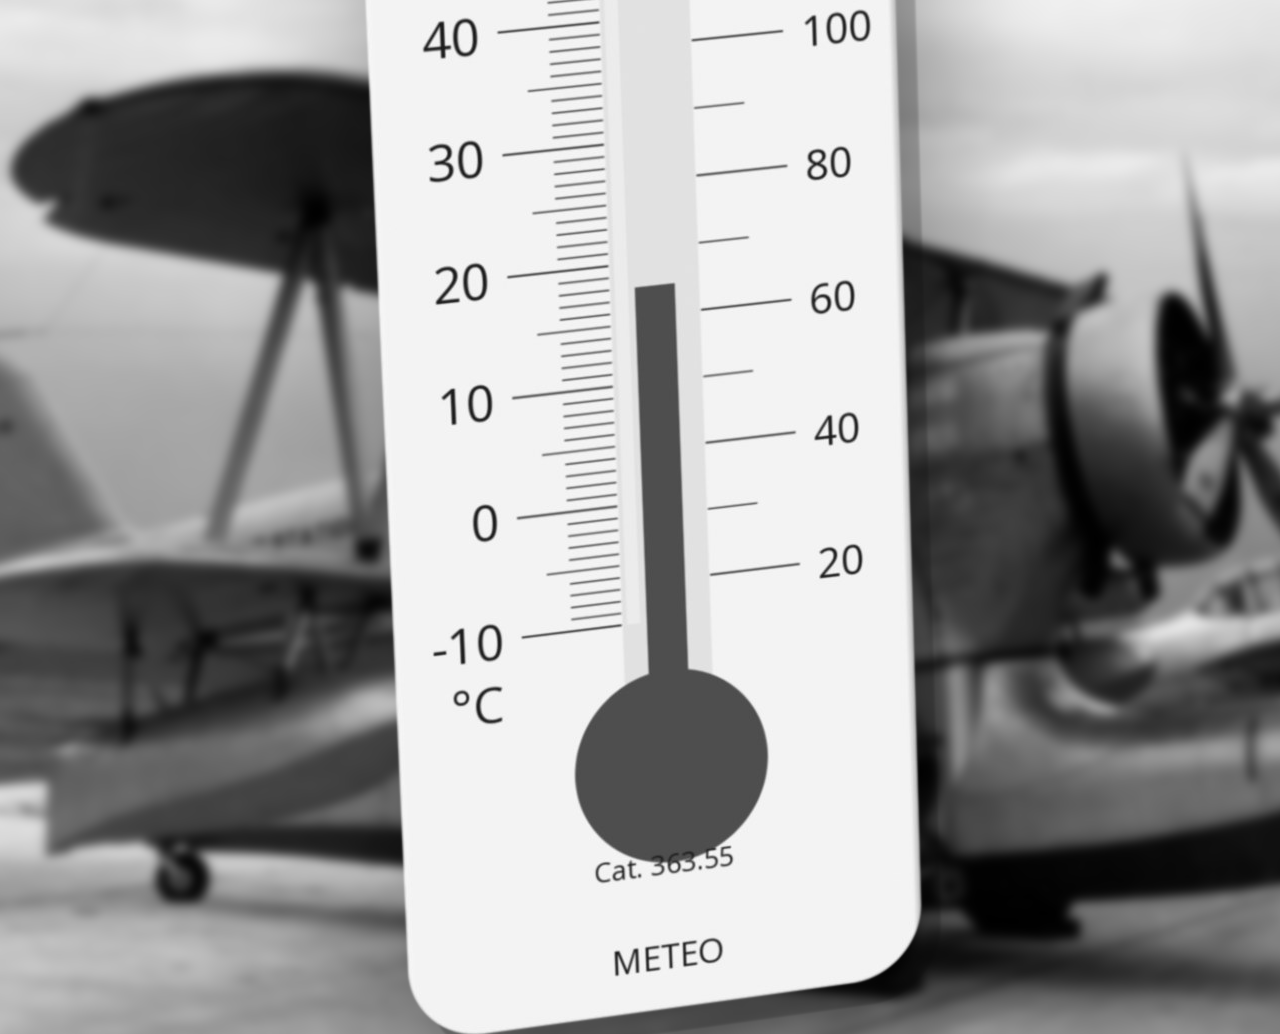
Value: {"value": 18, "unit": "°C"}
